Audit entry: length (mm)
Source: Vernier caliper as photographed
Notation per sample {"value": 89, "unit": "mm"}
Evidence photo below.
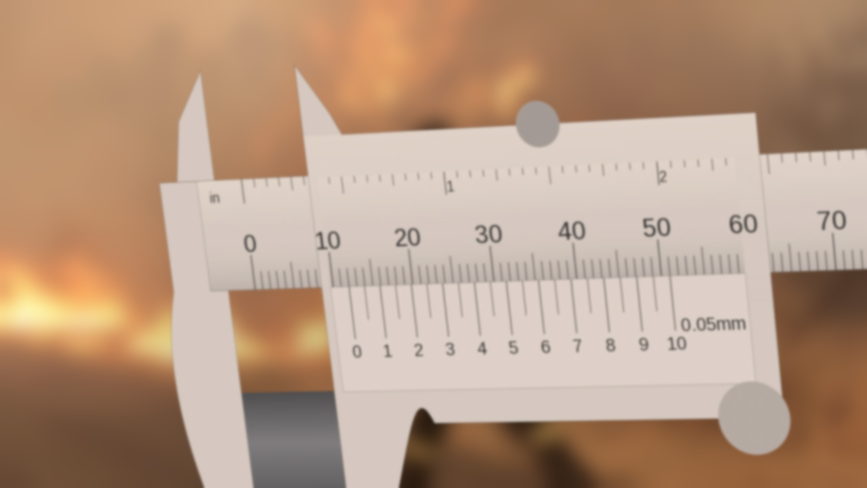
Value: {"value": 12.0, "unit": "mm"}
